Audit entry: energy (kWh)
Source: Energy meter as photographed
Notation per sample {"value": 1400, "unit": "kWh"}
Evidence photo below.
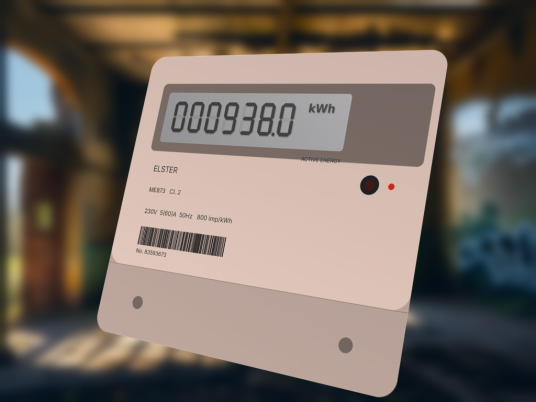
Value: {"value": 938.0, "unit": "kWh"}
